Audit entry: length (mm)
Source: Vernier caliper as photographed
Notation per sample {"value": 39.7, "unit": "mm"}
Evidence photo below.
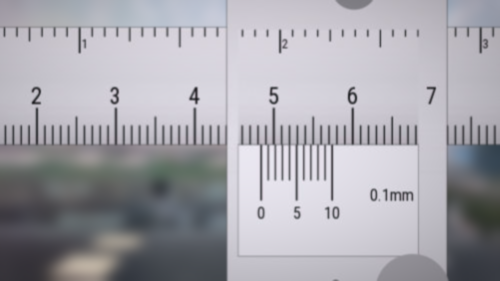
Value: {"value": 48.4, "unit": "mm"}
